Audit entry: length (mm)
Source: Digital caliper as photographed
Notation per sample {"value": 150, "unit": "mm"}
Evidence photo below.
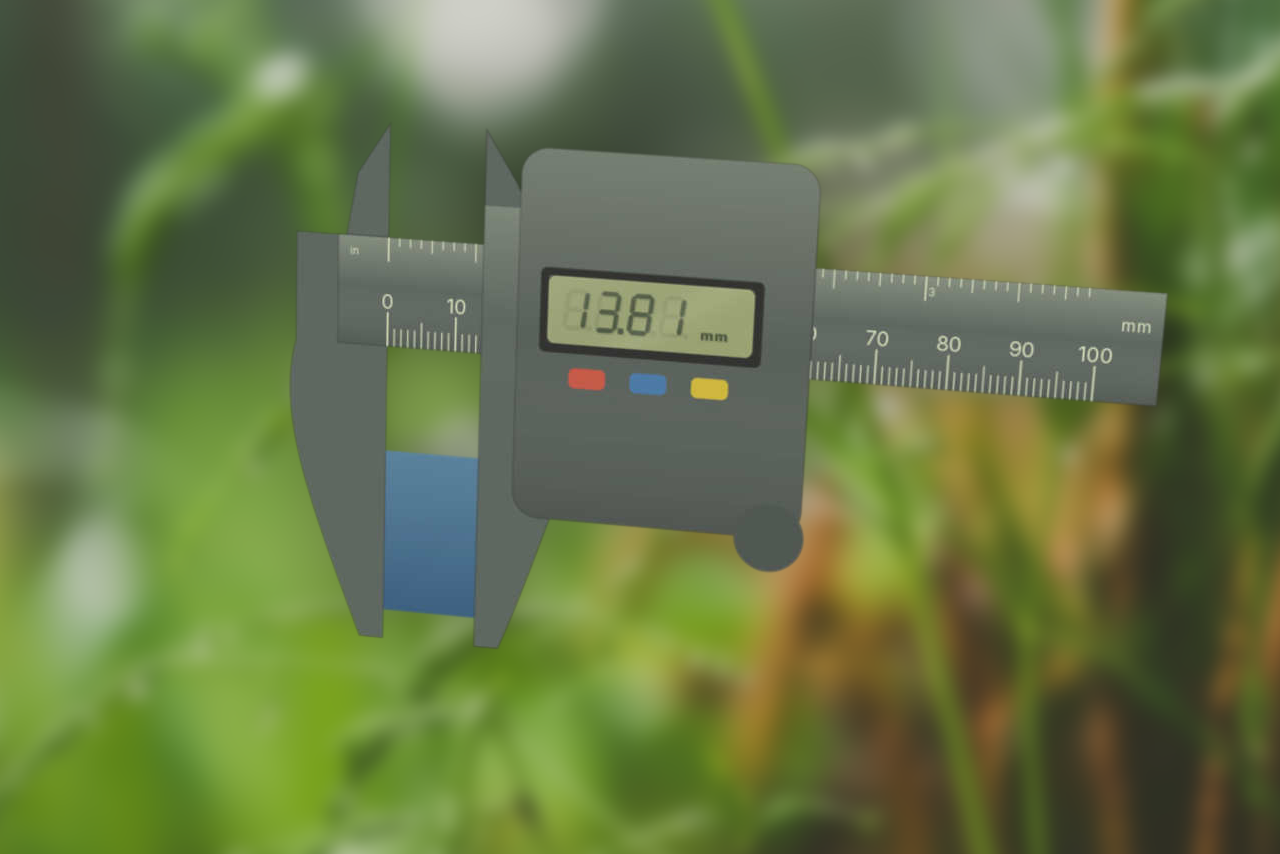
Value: {"value": 13.81, "unit": "mm"}
